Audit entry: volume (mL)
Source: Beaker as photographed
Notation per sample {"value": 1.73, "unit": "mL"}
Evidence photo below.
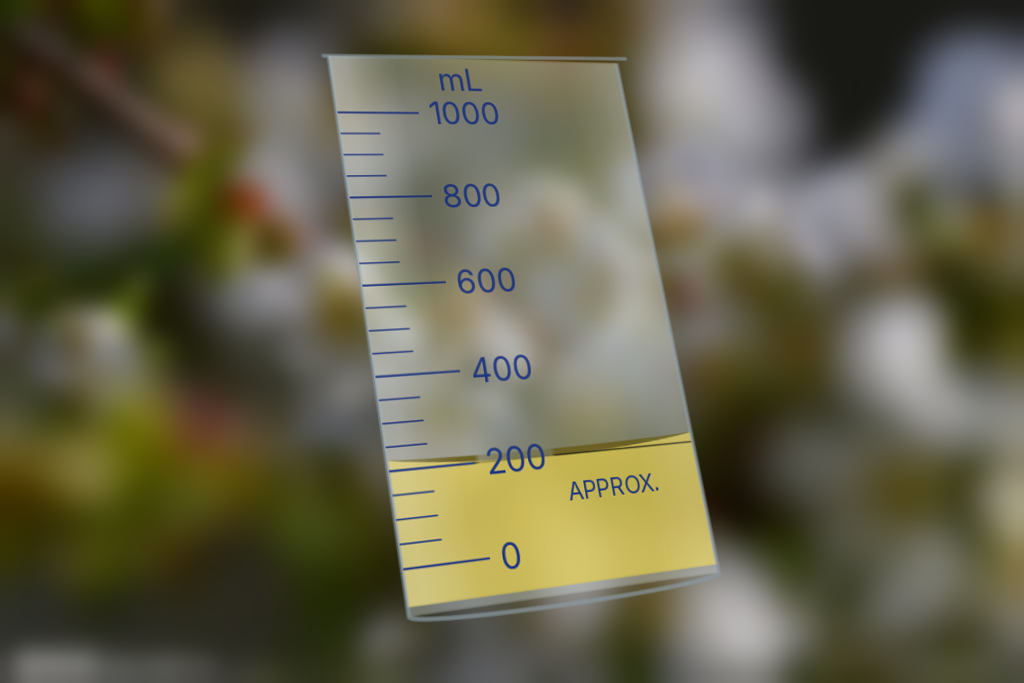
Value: {"value": 200, "unit": "mL"}
